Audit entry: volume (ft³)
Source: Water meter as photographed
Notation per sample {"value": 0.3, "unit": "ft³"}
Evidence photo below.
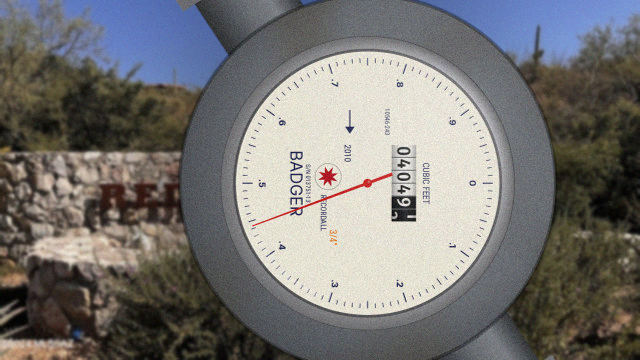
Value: {"value": 40491.44, "unit": "ft³"}
